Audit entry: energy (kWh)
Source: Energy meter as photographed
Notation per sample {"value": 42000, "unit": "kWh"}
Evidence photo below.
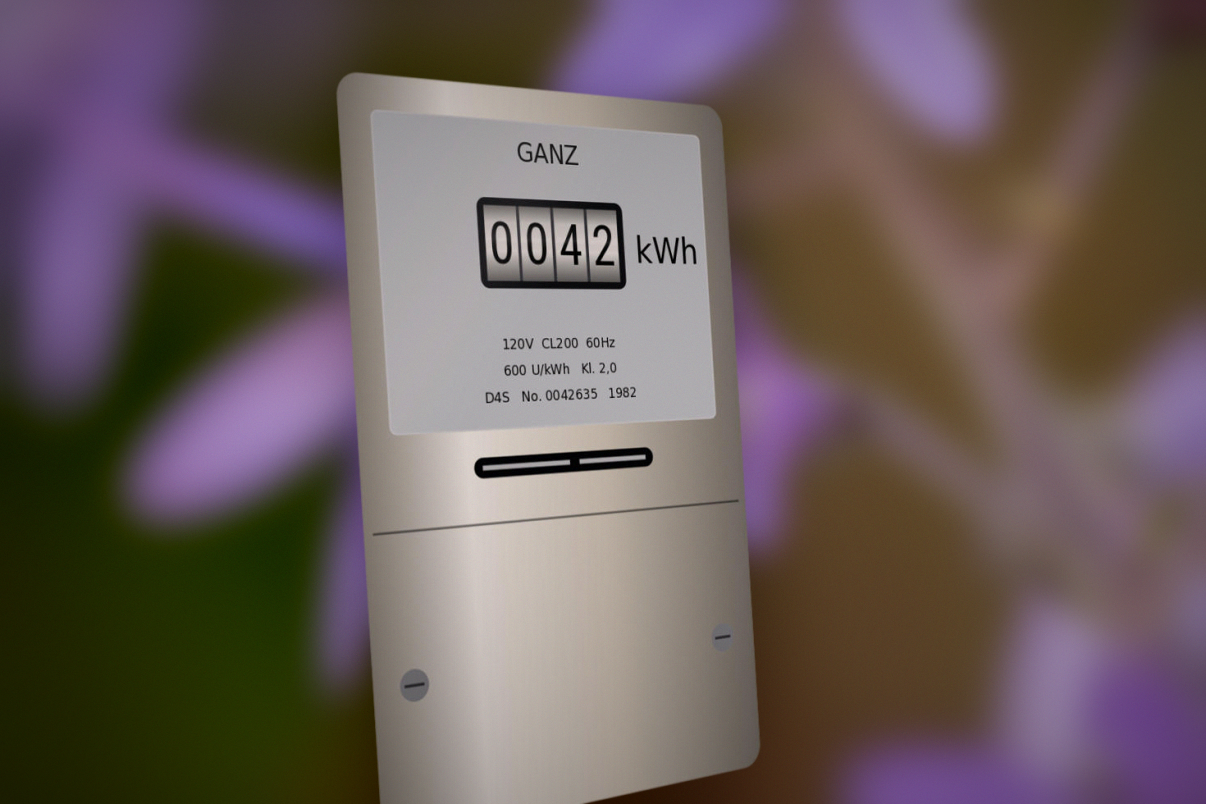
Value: {"value": 42, "unit": "kWh"}
